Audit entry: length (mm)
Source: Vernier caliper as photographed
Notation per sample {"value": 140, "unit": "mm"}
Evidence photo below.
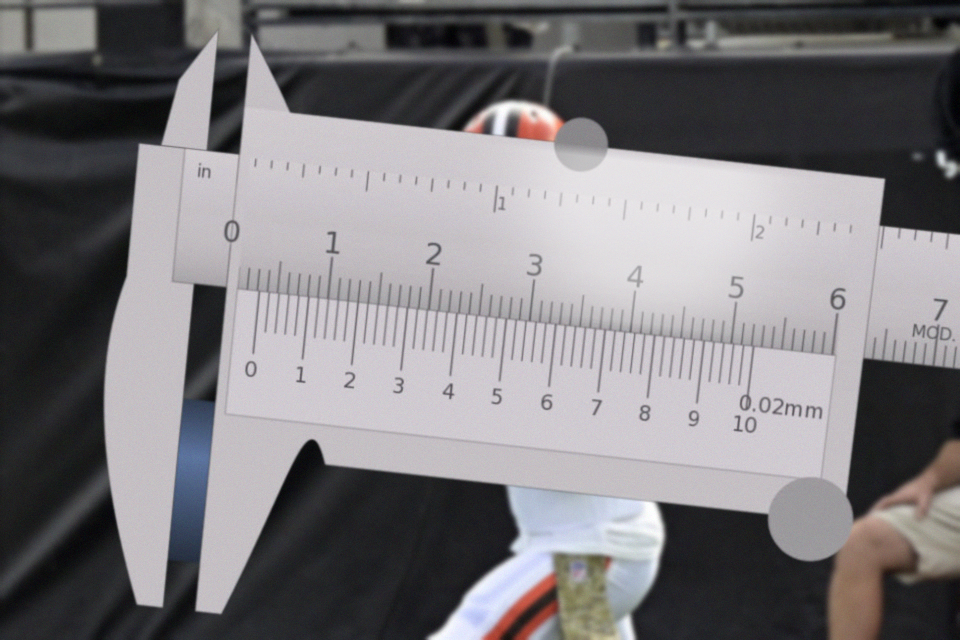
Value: {"value": 3.2, "unit": "mm"}
